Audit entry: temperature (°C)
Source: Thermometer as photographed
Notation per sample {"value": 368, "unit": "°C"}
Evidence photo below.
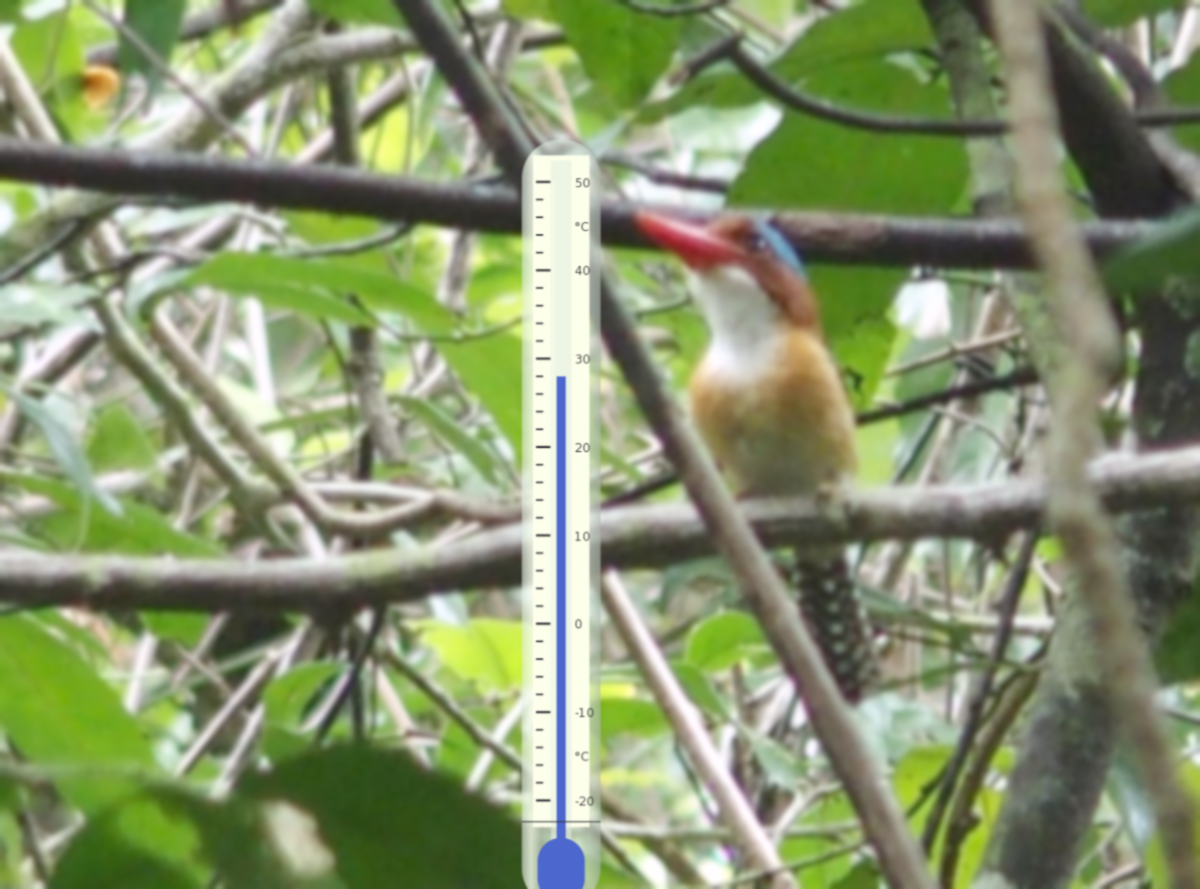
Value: {"value": 28, "unit": "°C"}
